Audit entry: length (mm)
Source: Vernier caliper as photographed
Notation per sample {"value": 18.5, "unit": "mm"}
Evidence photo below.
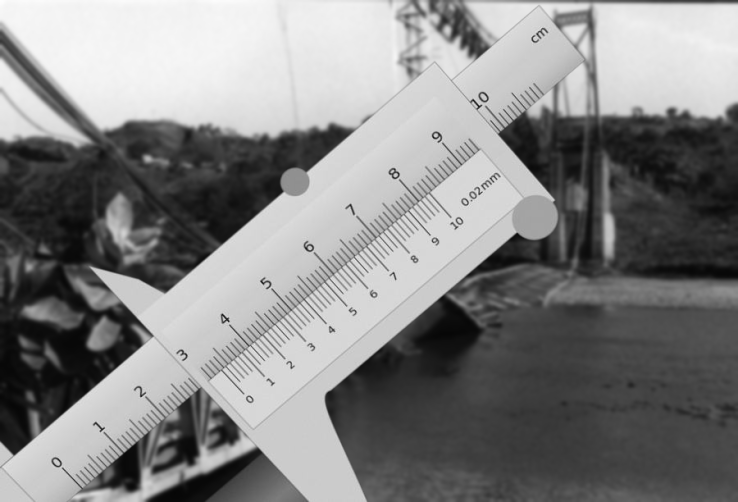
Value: {"value": 33.4, "unit": "mm"}
